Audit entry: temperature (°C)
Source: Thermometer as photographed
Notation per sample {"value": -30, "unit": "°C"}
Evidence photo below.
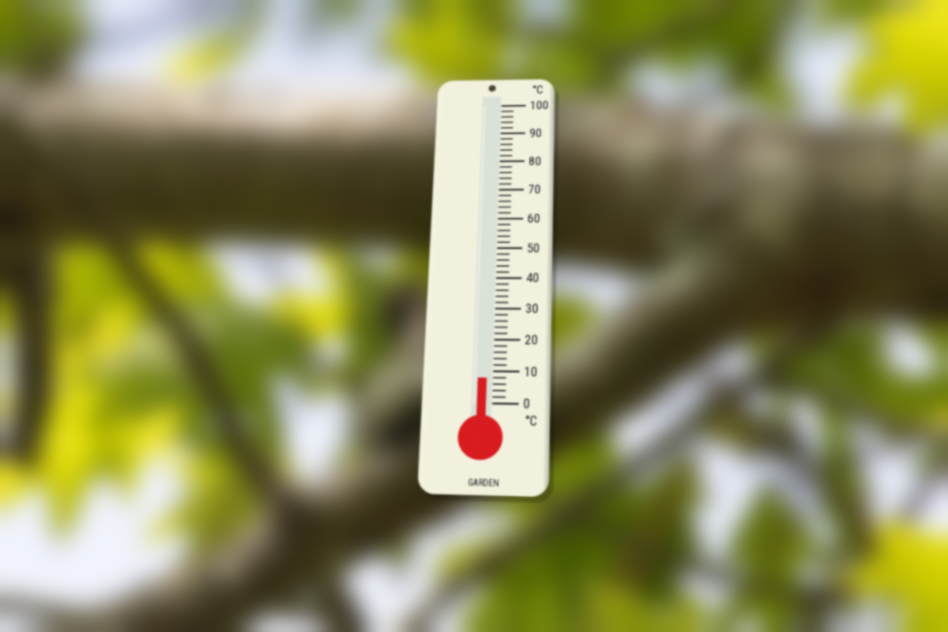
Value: {"value": 8, "unit": "°C"}
